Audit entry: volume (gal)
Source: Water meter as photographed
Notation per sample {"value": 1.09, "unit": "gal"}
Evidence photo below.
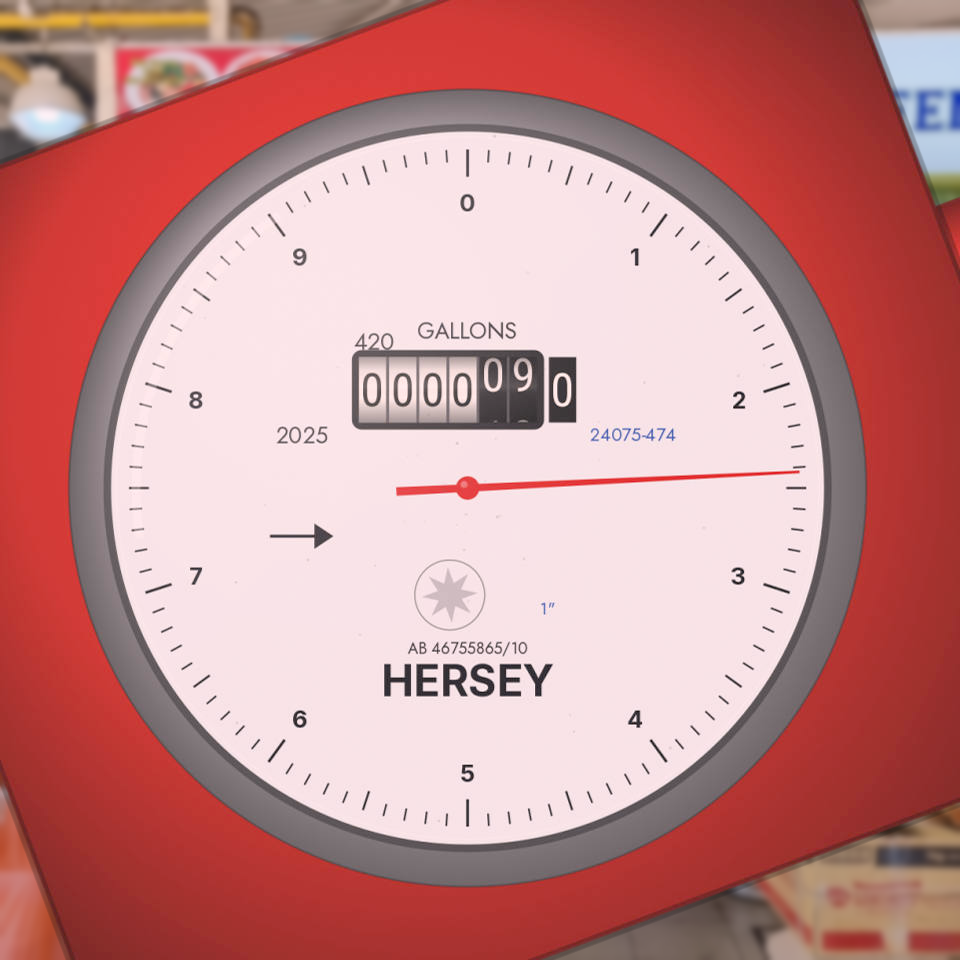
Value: {"value": 92.4, "unit": "gal"}
